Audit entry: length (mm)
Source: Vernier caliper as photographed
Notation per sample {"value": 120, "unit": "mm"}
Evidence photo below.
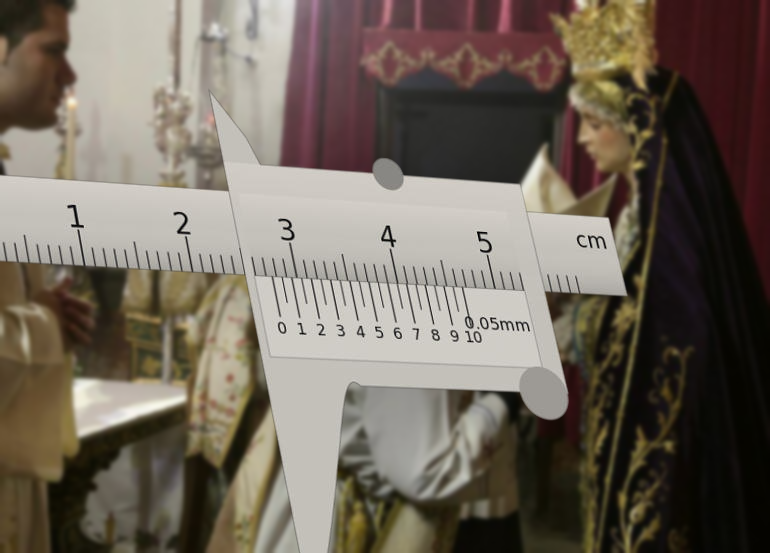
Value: {"value": 27.6, "unit": "mm"}
